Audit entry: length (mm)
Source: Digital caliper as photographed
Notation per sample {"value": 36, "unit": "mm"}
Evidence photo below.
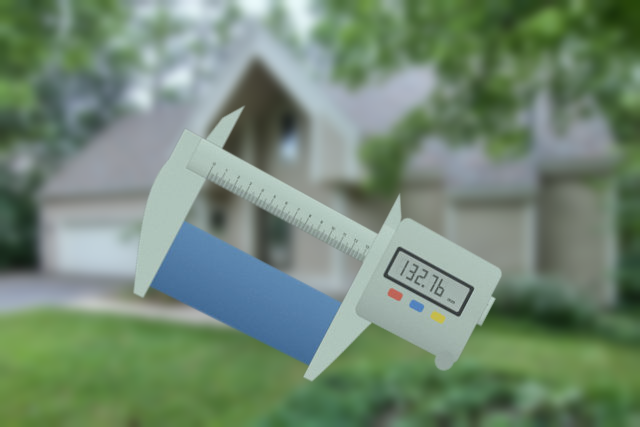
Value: {"value": 132.76, "unit": "mm"}
